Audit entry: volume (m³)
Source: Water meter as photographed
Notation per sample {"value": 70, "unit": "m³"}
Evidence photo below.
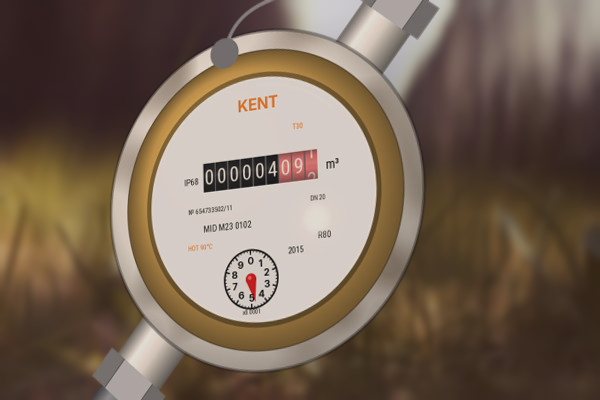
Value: {"value": 4.0914, "unit": "m³"}
